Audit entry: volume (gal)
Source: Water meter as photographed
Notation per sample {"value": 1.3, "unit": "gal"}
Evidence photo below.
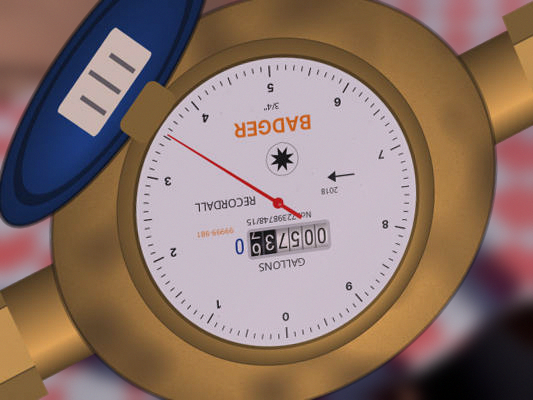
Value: {"value": 57363.5, "unit": "gal"}
